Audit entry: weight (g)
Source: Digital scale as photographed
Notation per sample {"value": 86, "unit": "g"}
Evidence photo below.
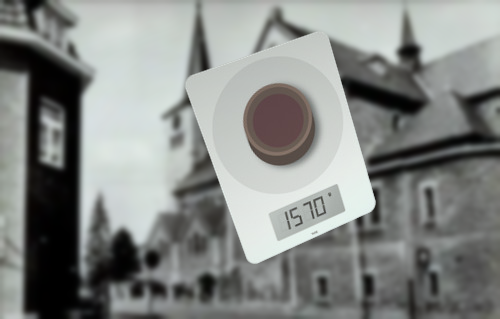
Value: {"value": 1570, "unit": "g"}
